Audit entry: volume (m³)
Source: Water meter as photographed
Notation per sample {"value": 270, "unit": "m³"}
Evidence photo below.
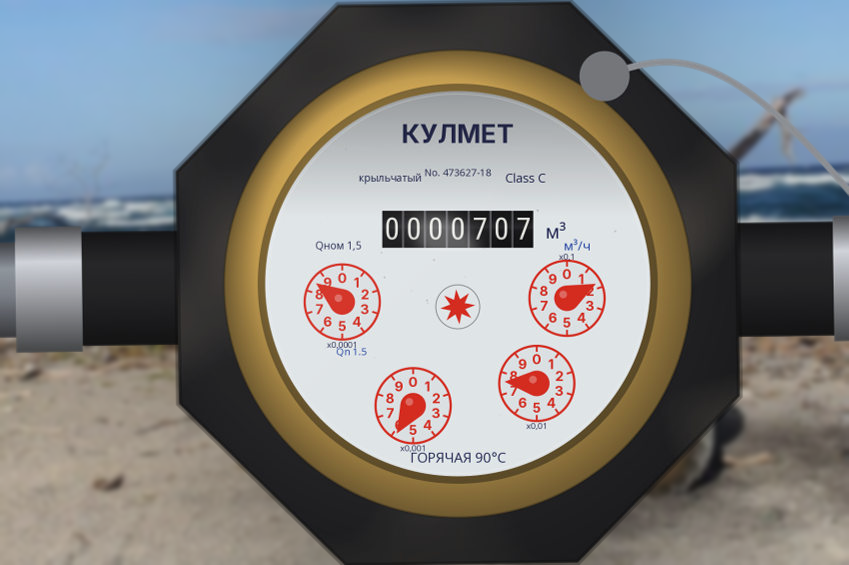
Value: {"value": 707.1758, "unit": "m³"}
